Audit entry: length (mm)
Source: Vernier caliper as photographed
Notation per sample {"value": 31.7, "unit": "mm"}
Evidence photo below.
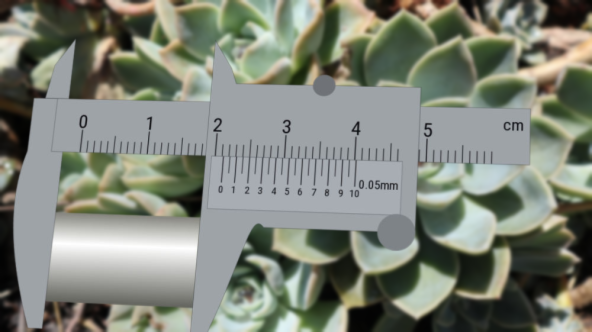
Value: {"value": 21.2, "unit": "mm"}
